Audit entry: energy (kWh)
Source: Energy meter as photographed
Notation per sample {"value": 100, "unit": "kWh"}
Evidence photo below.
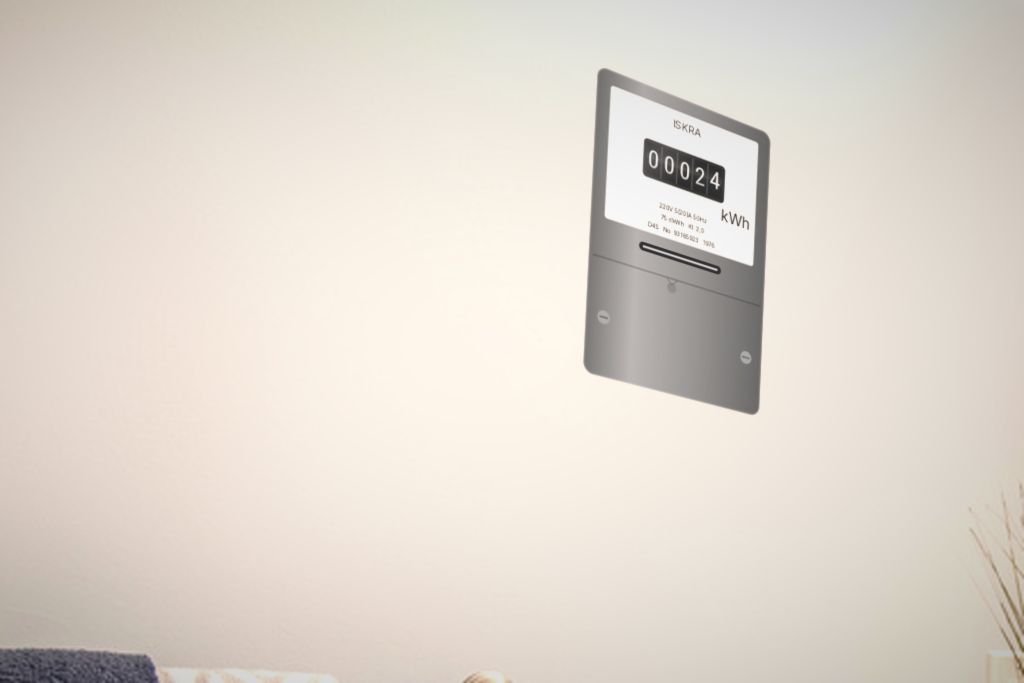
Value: {"value": 24, "unit": "kWh"}
